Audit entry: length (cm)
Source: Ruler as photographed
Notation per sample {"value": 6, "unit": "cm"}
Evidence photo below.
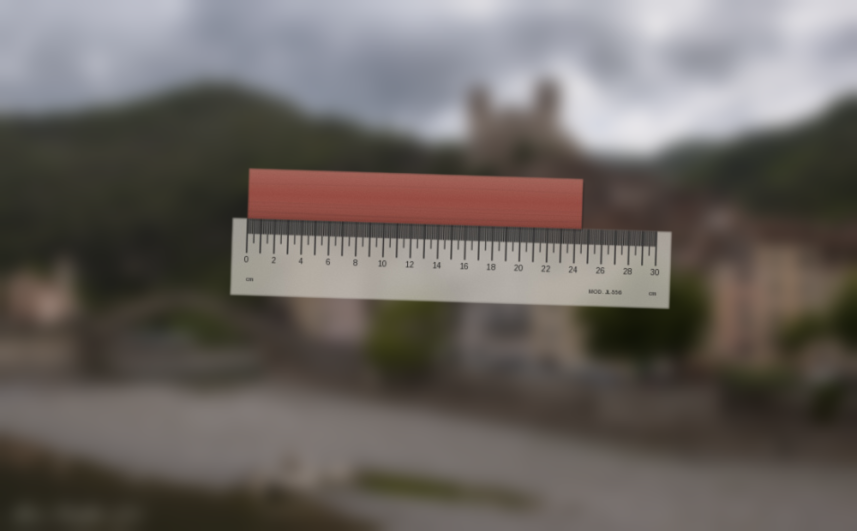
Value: {"value": 24.5, "unit": "cm"}
